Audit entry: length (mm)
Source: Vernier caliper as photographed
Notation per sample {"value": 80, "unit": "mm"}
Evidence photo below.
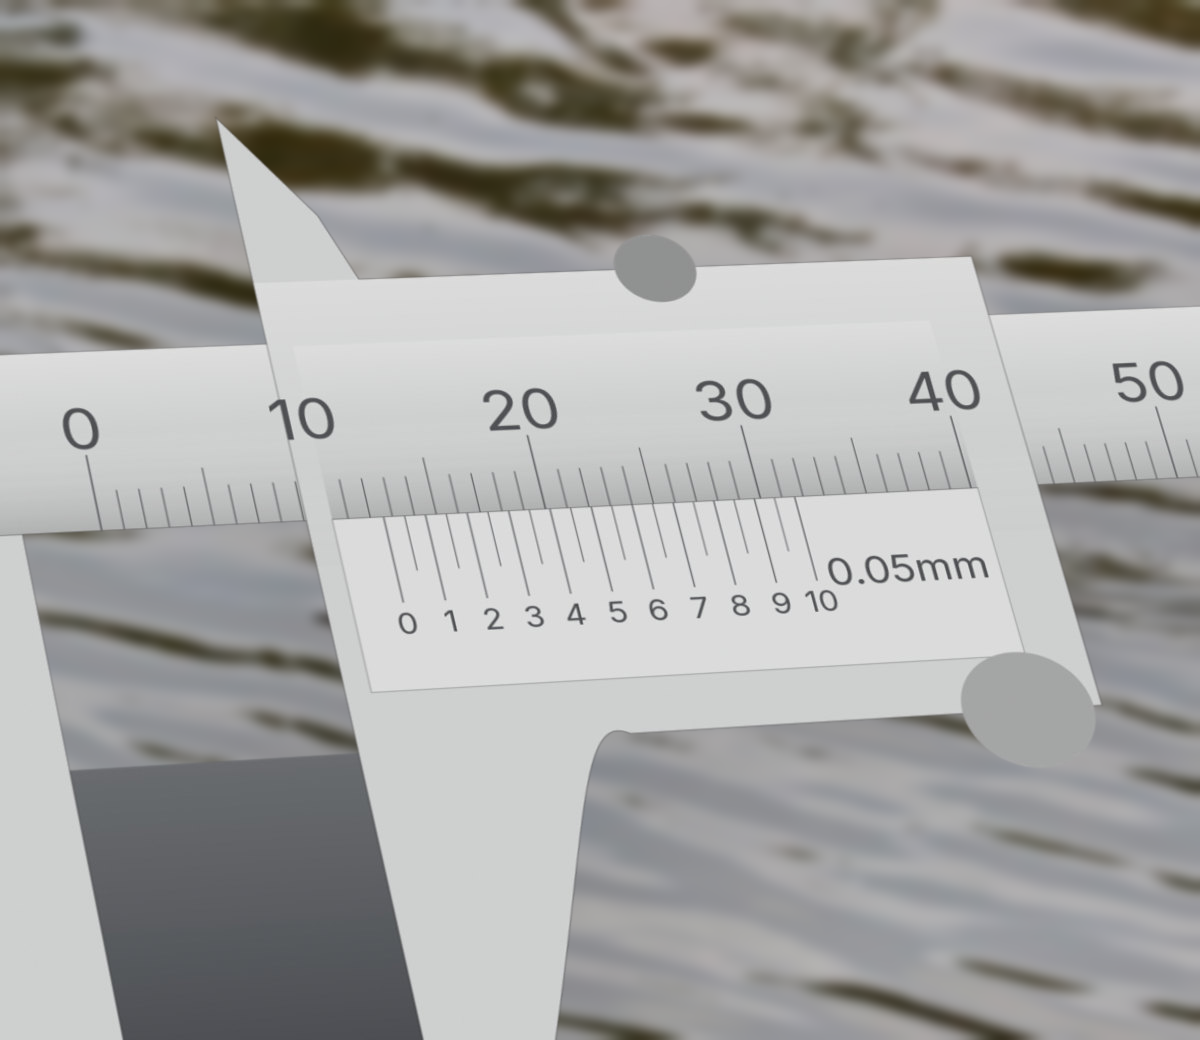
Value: {"value": 12.6, "unit": "mm"}
